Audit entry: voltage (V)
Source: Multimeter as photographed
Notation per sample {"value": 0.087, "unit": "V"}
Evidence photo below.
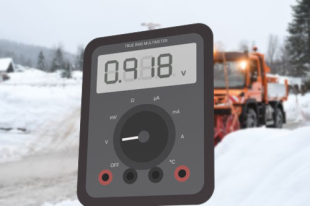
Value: {"value": 0.918, "unit": "V"}
